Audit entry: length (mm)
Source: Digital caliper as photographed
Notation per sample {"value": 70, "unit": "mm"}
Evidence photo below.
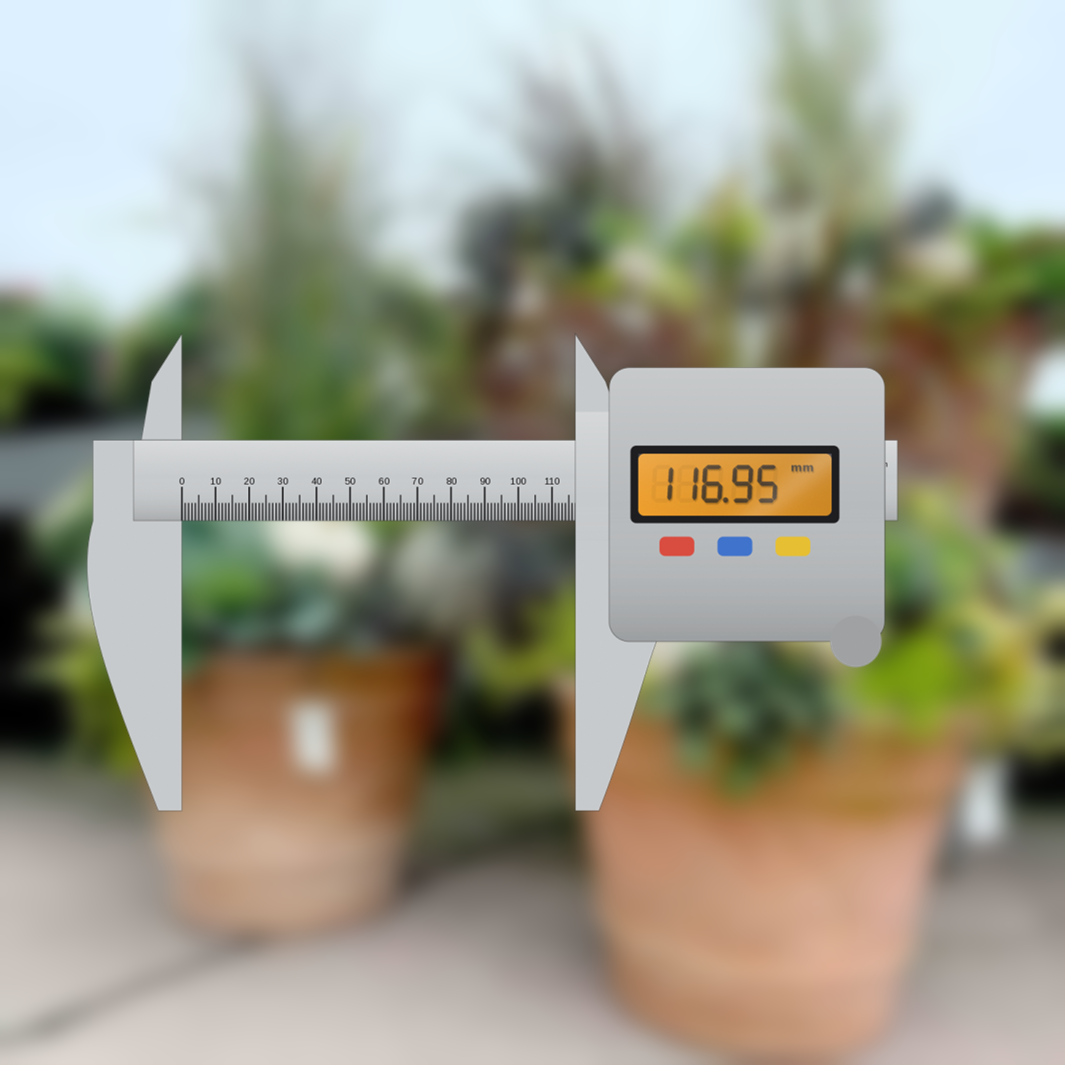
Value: {"value": 116.95, "unit": "mm"}
